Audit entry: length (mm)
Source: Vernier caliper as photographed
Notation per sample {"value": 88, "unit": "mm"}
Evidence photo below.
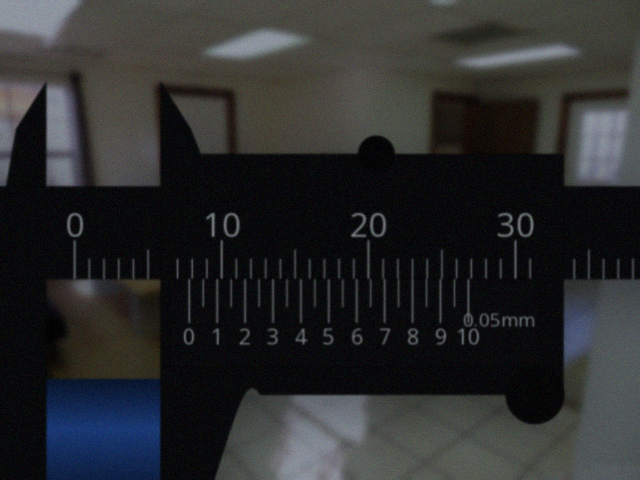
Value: {"value": 7.8, "unit": "mm"}
